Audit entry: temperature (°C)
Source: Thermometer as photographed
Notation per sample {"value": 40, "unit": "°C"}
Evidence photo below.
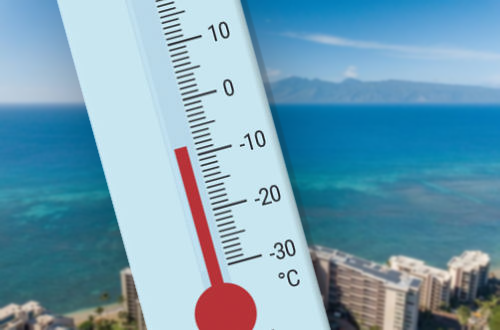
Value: {"value": -8, "unit": "°C"}
